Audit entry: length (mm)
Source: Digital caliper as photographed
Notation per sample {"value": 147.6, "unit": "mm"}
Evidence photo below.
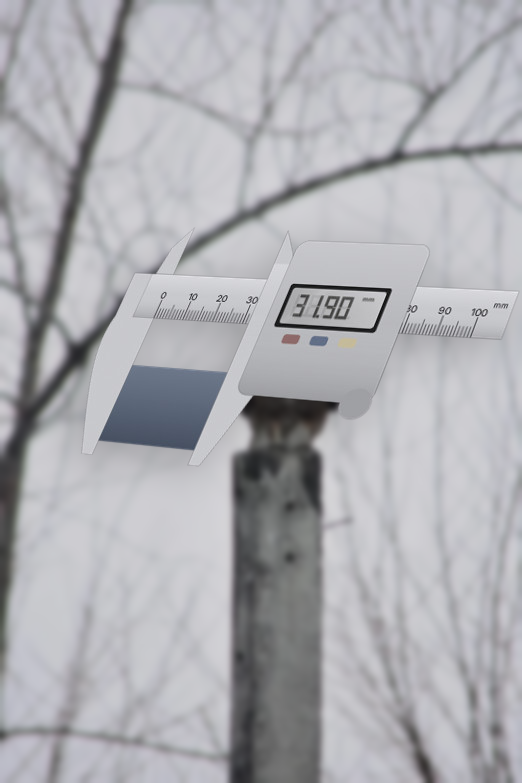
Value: {"value": 31.90, "unit": "mm"}
